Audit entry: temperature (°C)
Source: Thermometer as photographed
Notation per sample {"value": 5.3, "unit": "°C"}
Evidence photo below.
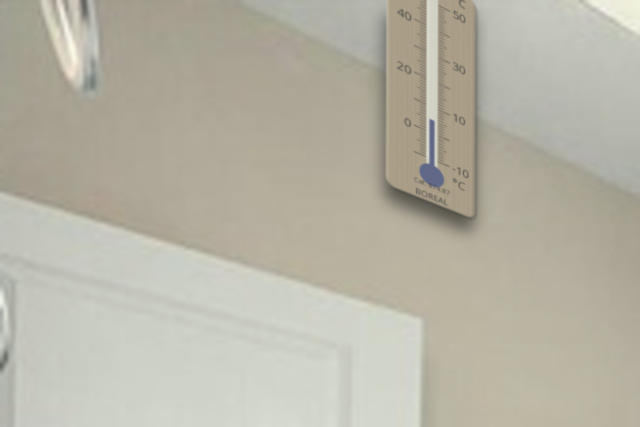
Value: {"value": 5, "unit": "°C"}
